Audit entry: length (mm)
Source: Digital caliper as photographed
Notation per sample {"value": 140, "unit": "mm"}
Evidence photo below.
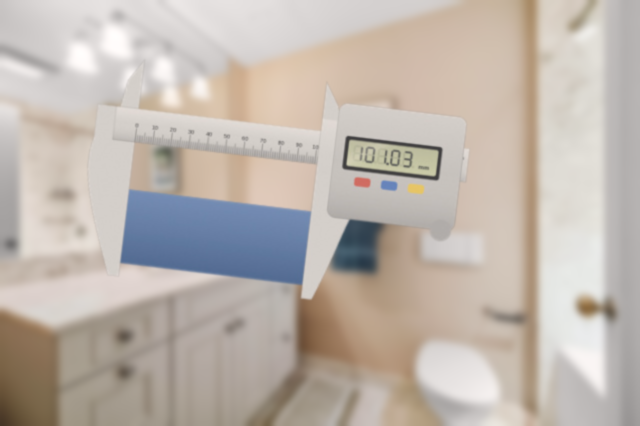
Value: {"value": 101.03, "unit": "mm"}
